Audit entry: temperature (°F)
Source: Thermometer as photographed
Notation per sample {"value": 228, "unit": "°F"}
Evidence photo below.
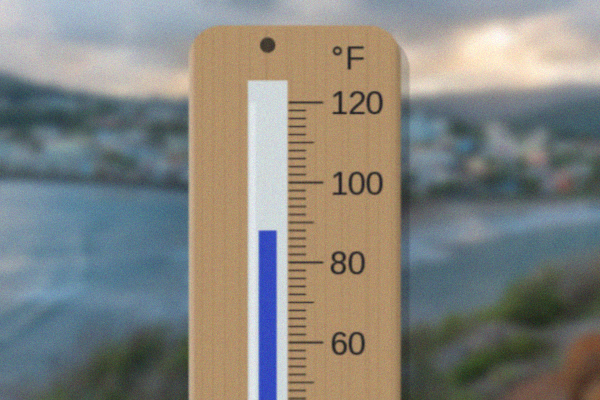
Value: {"value": 88, "unit": "°F"}
